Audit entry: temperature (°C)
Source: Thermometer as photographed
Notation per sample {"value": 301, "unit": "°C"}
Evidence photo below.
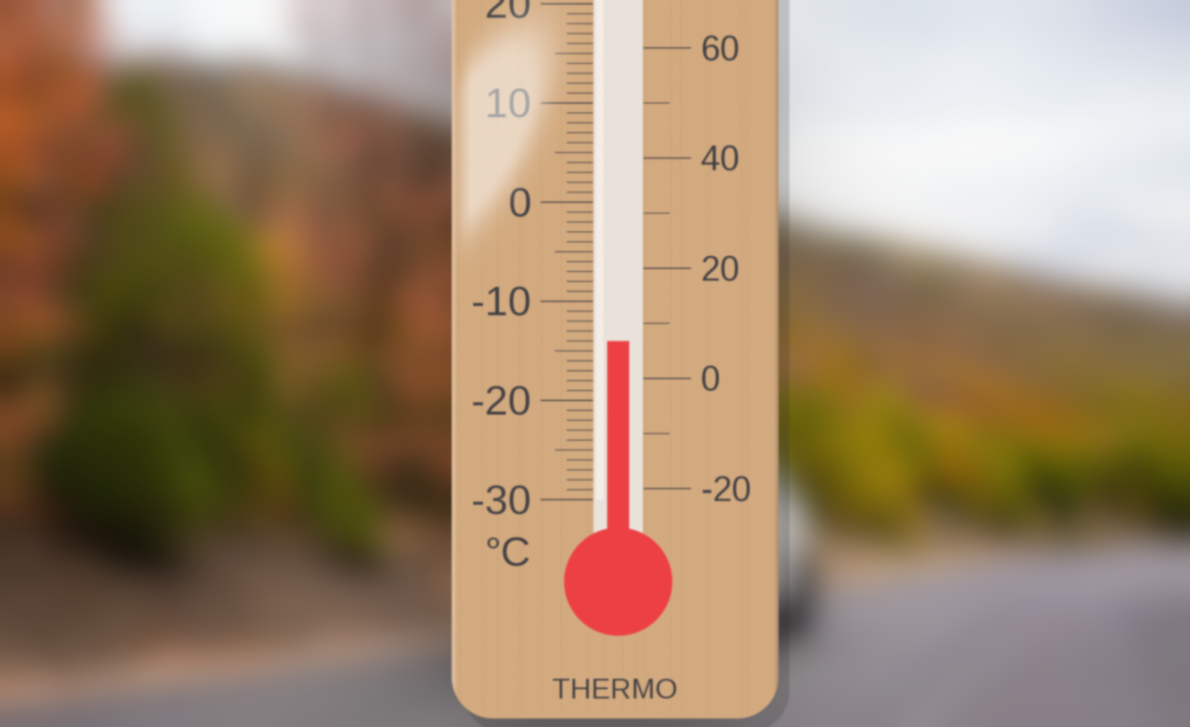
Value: {"value": -14, "unit": "°C"}
